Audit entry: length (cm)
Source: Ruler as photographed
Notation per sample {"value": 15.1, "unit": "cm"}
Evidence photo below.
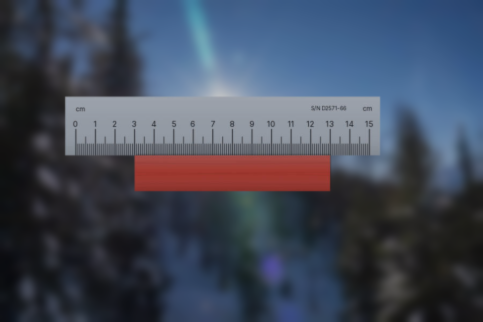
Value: {"value": 10, "unit": "cm"}
